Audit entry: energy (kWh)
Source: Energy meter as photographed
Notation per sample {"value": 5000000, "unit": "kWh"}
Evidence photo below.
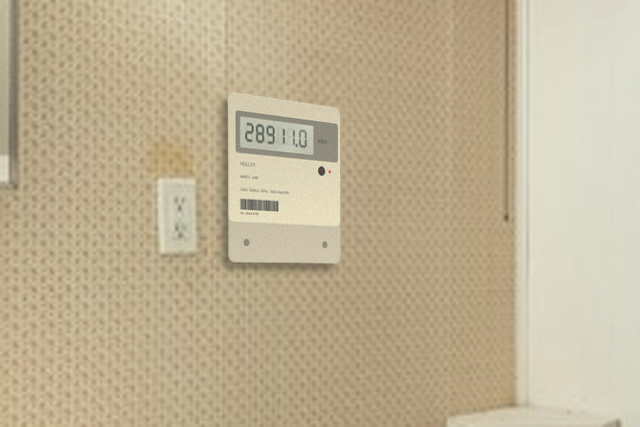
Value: {"value": 28911.0, "unit": "kWh"}
